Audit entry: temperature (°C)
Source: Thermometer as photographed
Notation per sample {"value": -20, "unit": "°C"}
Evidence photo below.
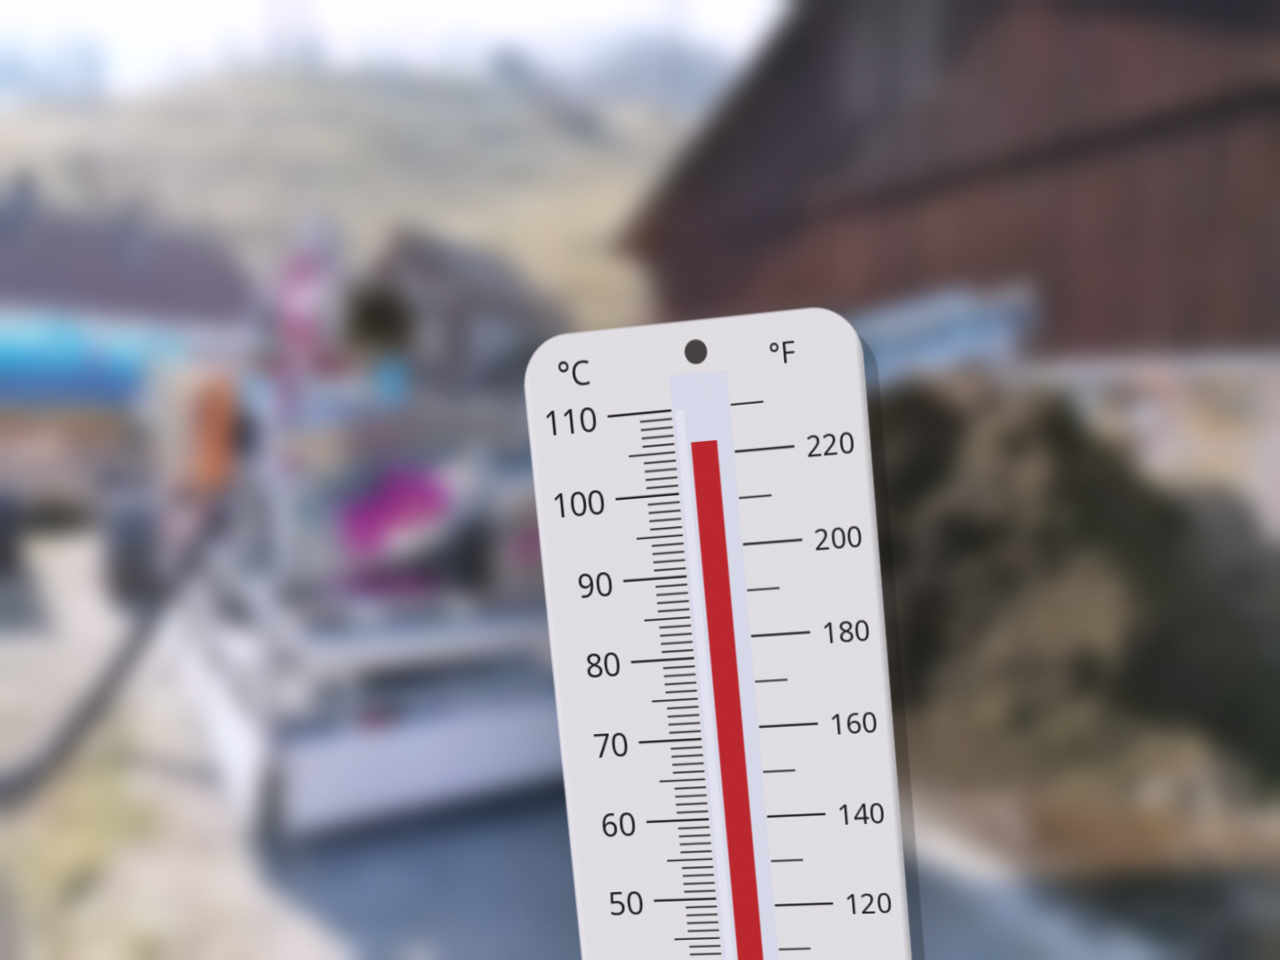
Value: {"value": 106, "unit": "°C"}
